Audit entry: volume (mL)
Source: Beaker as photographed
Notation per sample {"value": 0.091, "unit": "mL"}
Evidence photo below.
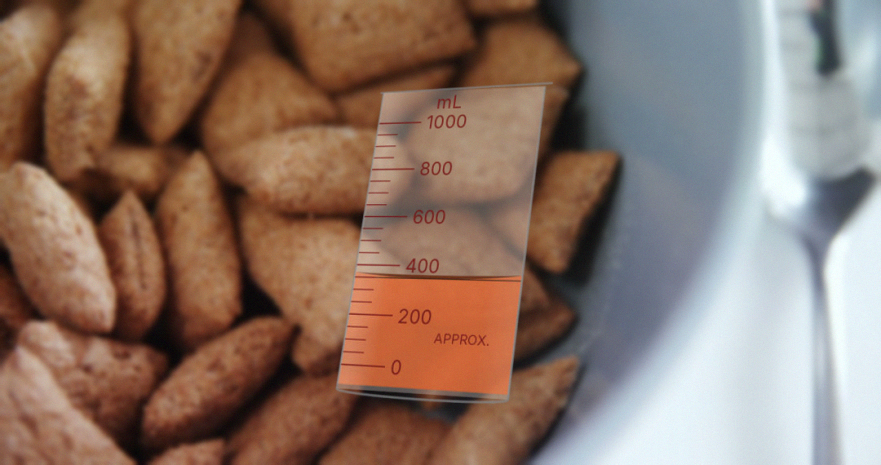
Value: {"value": 350, "unit": "mL"}
